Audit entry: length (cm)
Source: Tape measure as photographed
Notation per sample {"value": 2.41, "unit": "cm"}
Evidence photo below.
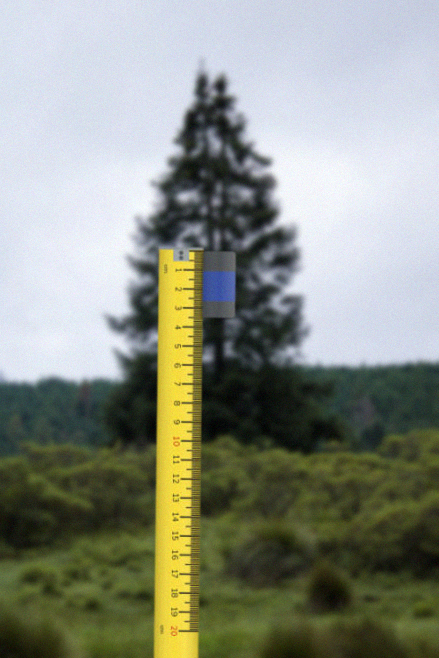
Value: {"value": 3.5, "unit": "cm"}
